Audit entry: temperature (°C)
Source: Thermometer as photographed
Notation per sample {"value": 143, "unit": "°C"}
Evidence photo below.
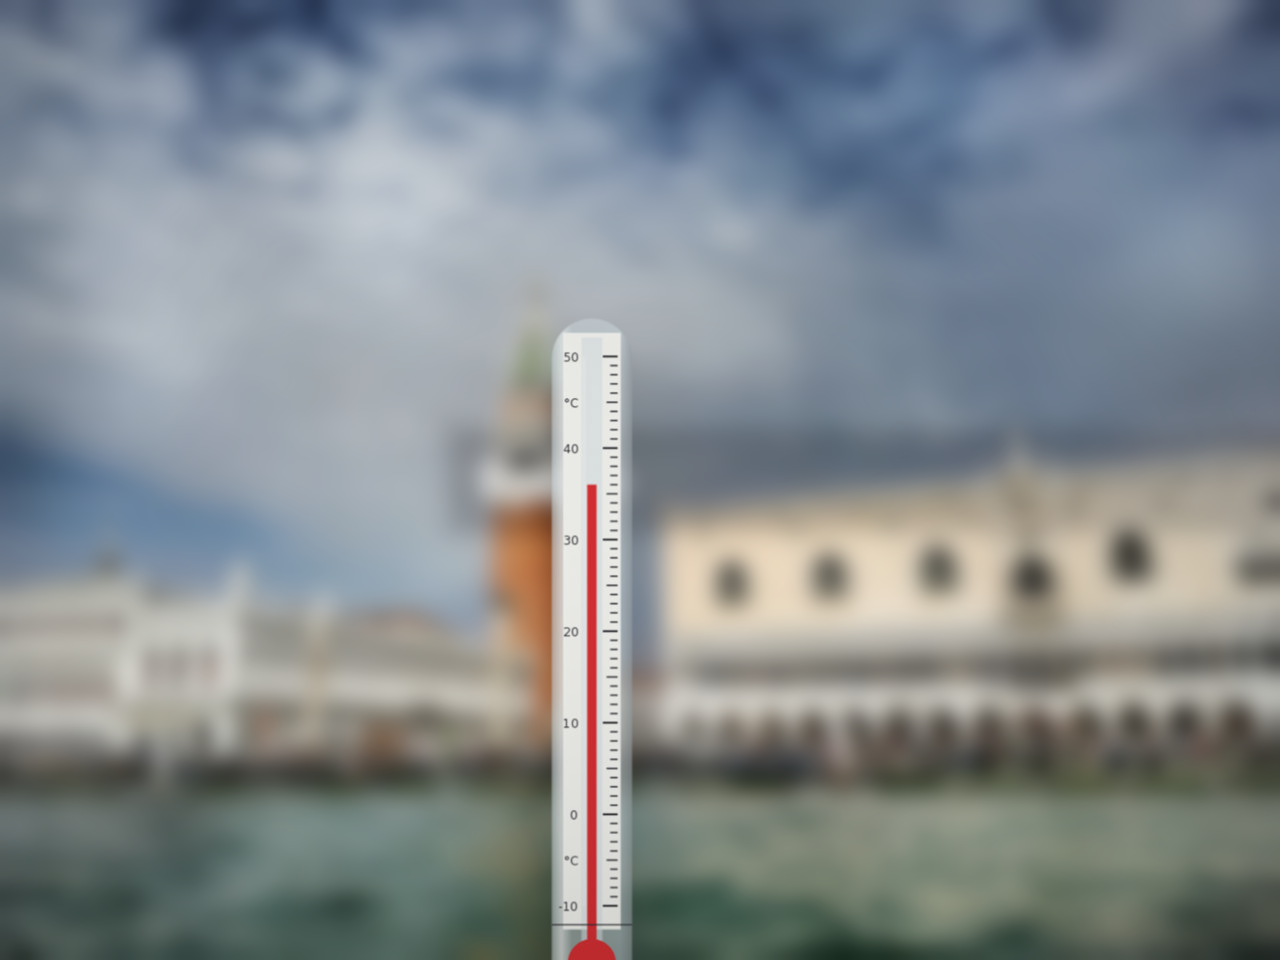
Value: {"value": 36, "unit": "°C"}
